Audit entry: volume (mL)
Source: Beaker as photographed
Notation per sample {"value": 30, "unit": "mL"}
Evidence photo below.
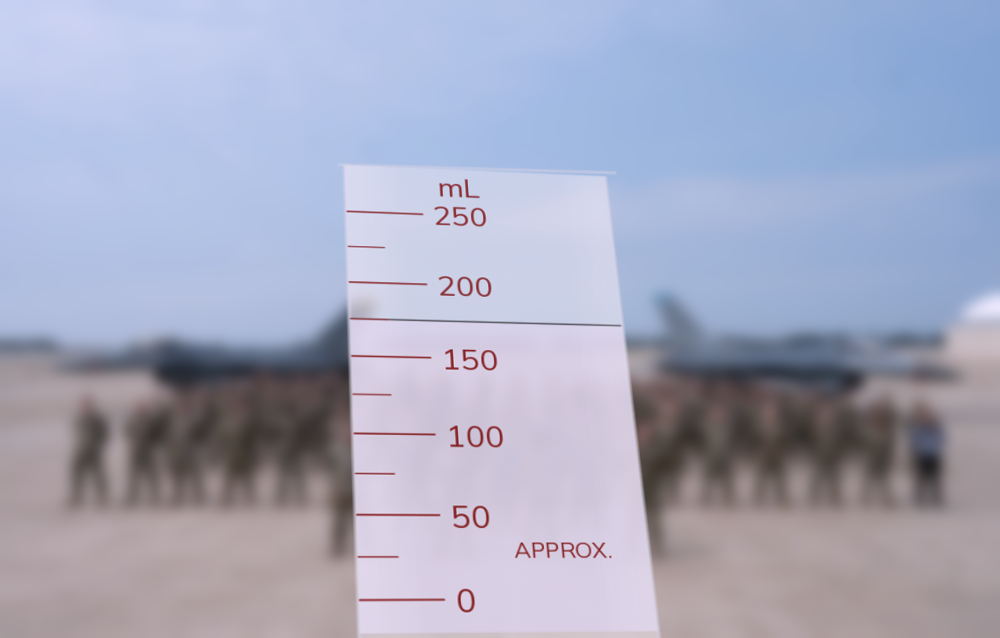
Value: {"value": 175, "unit": "mL"}
